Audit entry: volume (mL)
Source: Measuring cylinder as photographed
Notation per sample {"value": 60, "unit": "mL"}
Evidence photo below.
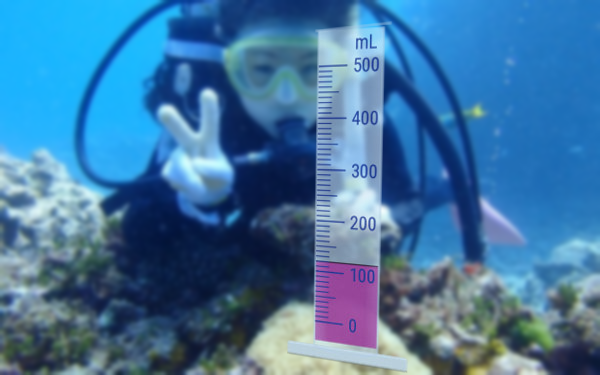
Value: {"value": 120, "unit": "mL"}
